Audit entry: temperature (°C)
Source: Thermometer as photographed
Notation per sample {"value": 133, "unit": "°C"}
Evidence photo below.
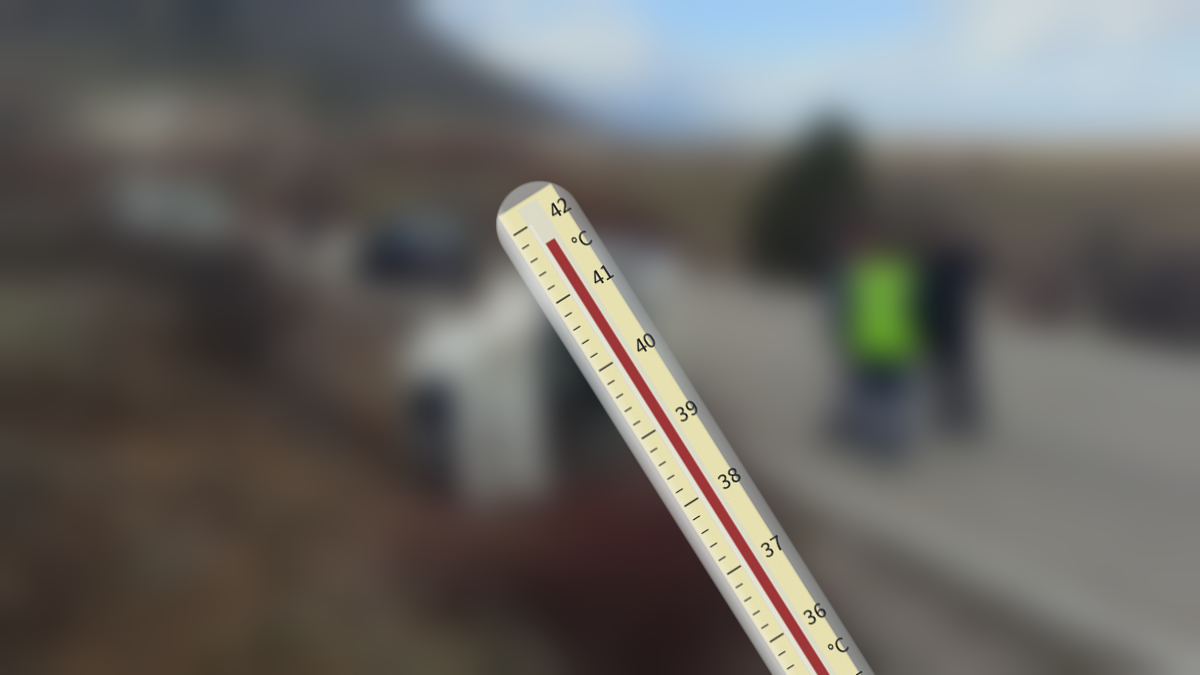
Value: {"value": 41.7, "unit": "°C"}
